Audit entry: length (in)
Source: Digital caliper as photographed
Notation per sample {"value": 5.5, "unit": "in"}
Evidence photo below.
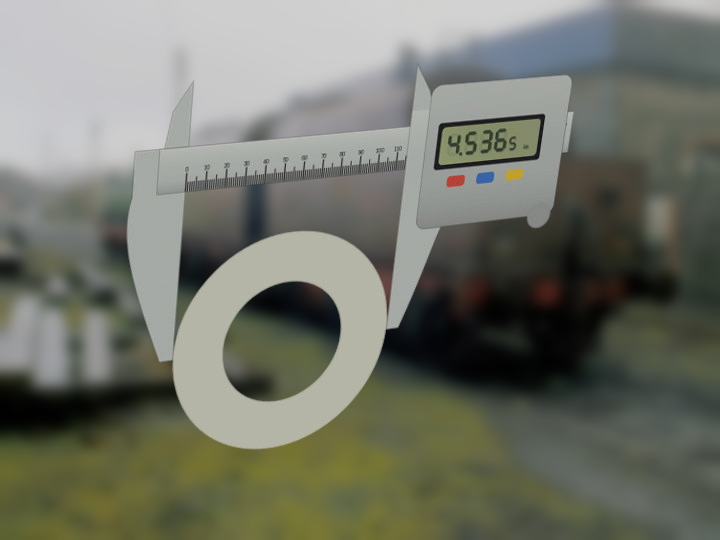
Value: {"value": 4.5365, "unit": "in"}
